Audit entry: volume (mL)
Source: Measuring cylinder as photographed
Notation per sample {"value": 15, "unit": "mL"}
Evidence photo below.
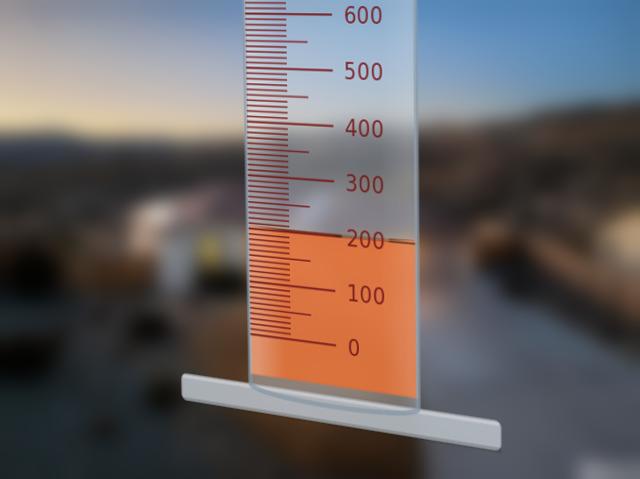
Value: {"value": 200, "unit": "mL"}
